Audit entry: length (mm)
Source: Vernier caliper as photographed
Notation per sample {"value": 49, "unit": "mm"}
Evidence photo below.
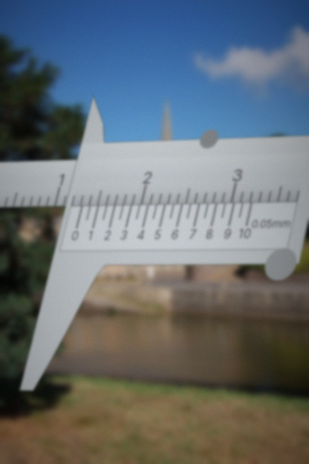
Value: {"value": 13.2, "unit": "mm"}
